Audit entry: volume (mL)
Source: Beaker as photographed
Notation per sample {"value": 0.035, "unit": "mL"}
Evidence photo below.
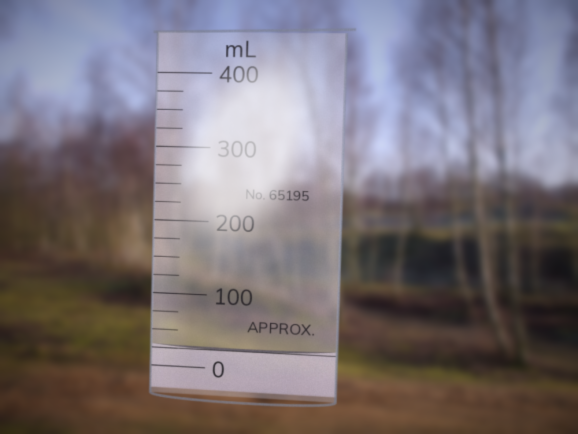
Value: {"value": 25, "unit": "mL"}
